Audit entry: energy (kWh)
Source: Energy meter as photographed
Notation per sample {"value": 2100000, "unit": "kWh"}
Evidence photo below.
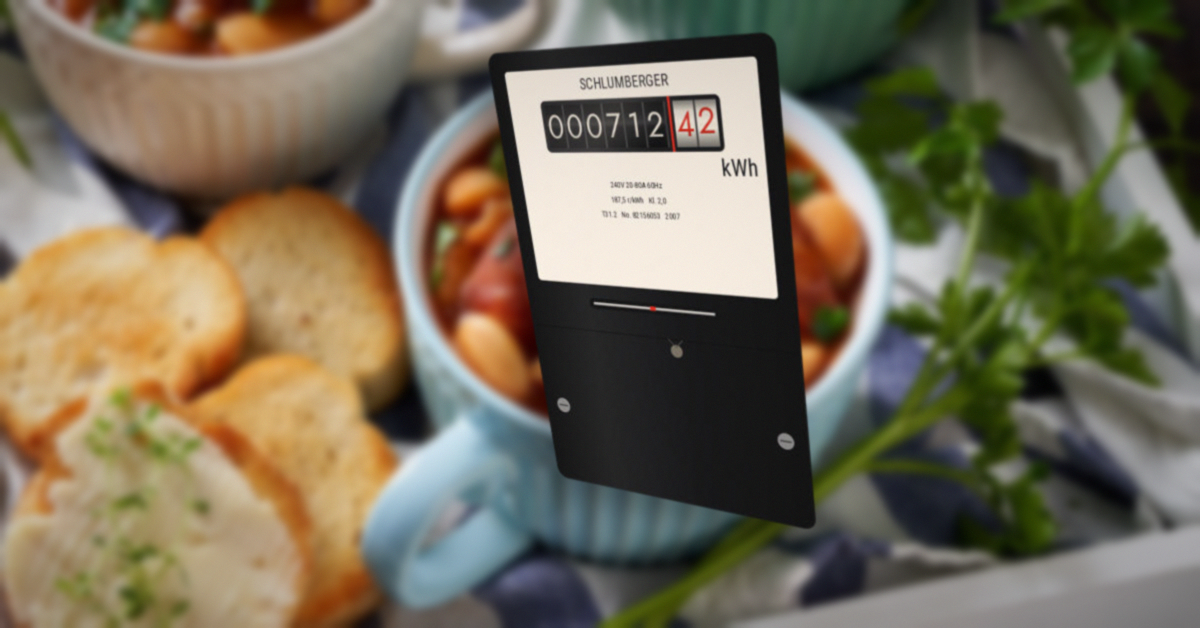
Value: {"value": 712.42, "unit": "kWh"}
